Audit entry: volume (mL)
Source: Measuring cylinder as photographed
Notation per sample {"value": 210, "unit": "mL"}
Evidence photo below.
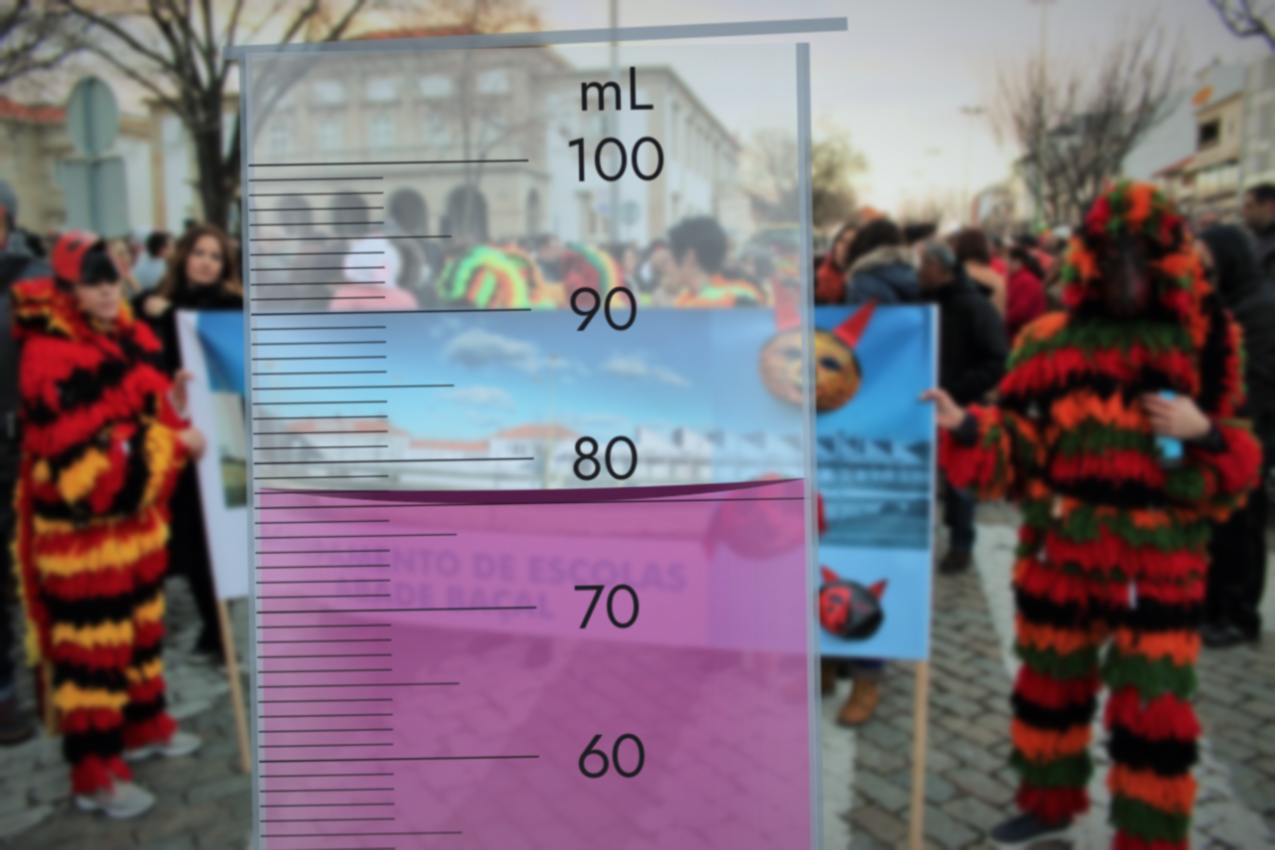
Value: {"value": 77, "unit": "mL"}
